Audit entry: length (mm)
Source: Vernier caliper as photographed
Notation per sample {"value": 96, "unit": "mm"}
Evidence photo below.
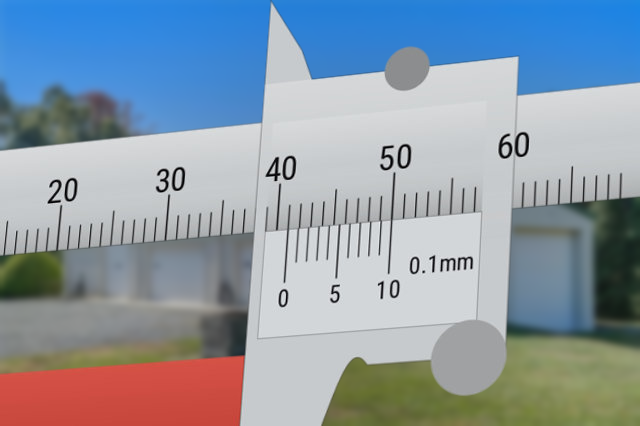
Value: {"value": 41.0, "unit": "mm"}
